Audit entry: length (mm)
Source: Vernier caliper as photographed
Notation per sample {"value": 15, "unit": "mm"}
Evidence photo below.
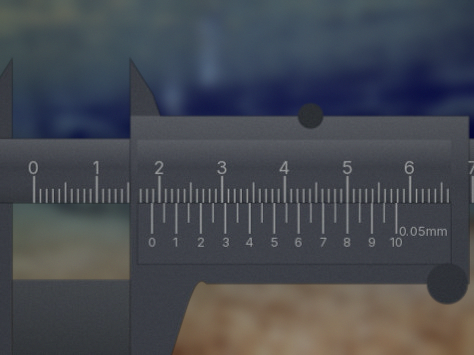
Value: {"value": 18.8, "unit": "mm"}
